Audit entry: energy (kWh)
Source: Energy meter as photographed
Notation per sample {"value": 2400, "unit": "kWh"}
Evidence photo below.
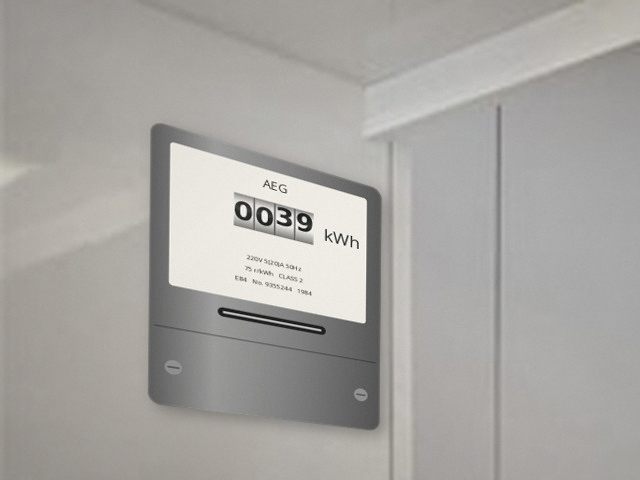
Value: {"value": 39, "unit": "kWh"}
